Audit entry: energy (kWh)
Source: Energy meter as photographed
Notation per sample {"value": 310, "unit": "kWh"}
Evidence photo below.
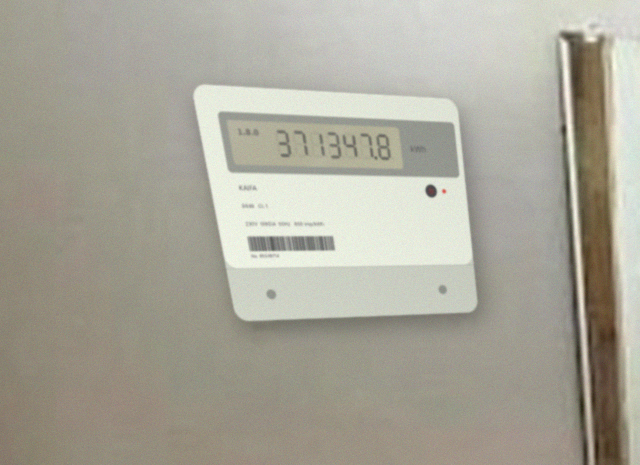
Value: {"value": 371347.8, "unit": "kWh"}
